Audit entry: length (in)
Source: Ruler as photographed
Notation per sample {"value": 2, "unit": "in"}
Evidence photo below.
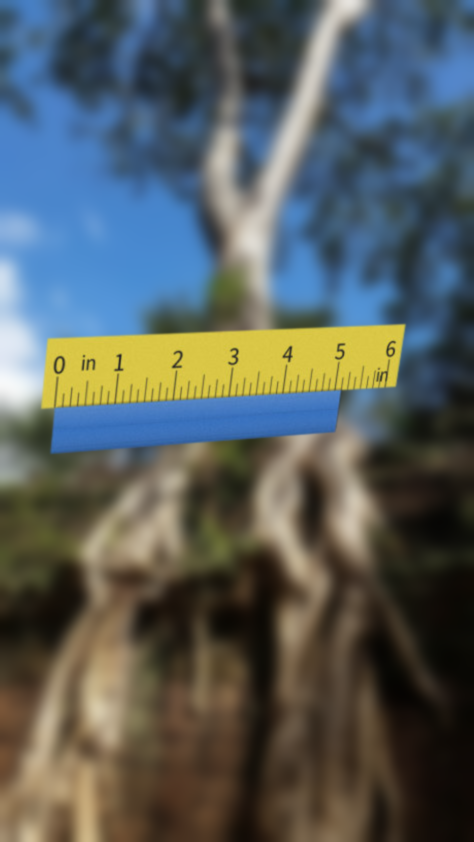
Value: {"value": 5.125, "unit": "in"}
